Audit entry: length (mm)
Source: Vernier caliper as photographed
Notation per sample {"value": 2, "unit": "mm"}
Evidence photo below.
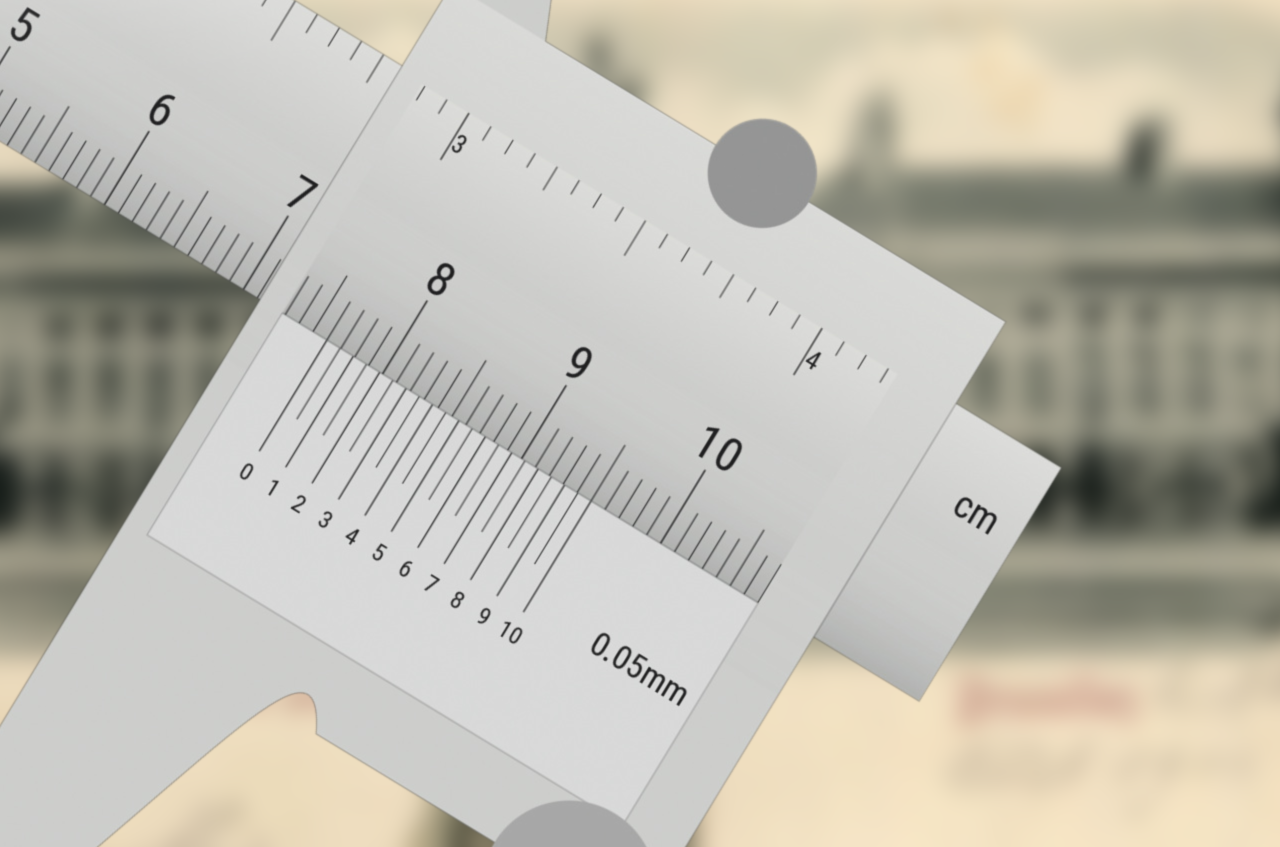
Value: {"value": 76.0, "unit": "mm"}
